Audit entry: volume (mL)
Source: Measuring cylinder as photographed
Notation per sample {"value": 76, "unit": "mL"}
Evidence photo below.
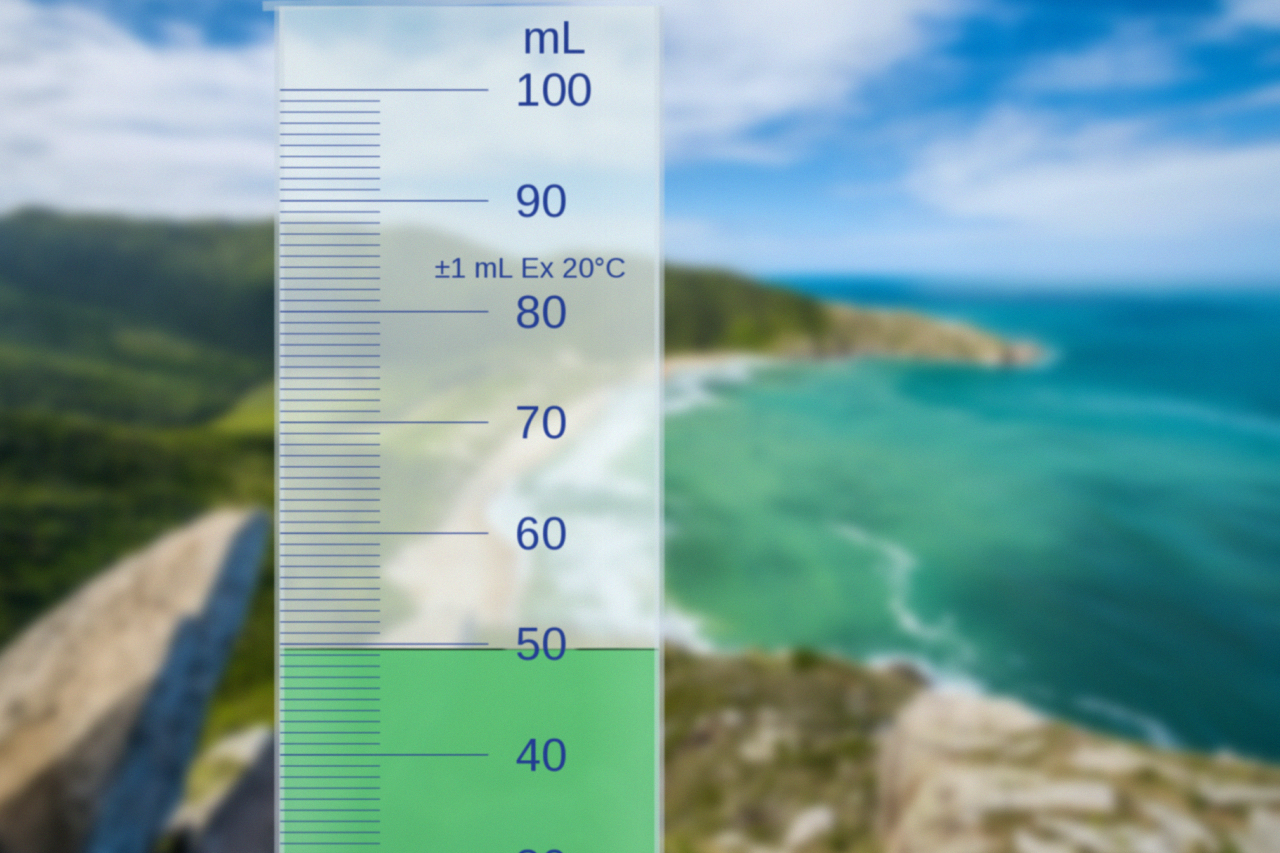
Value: {"value": 49.5, "unit": "mL"}
